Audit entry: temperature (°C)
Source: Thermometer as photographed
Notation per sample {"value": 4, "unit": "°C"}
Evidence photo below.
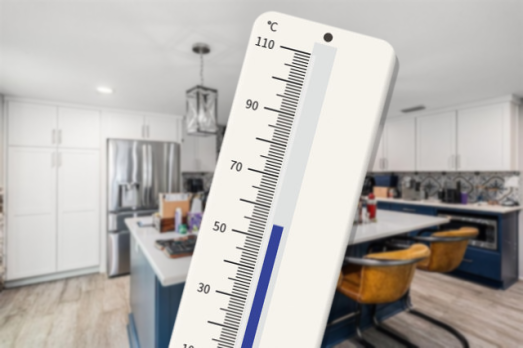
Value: {"value": 55, "unit": "°C"}
